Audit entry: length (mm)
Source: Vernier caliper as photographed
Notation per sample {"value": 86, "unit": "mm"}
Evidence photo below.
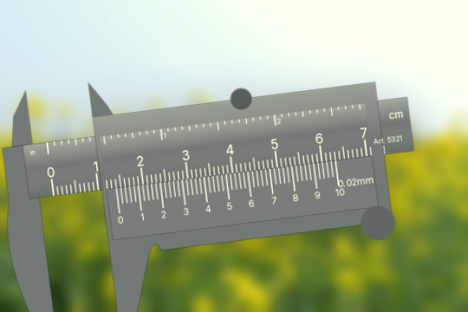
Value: {"value": 14.0, "unit": "mm"}
